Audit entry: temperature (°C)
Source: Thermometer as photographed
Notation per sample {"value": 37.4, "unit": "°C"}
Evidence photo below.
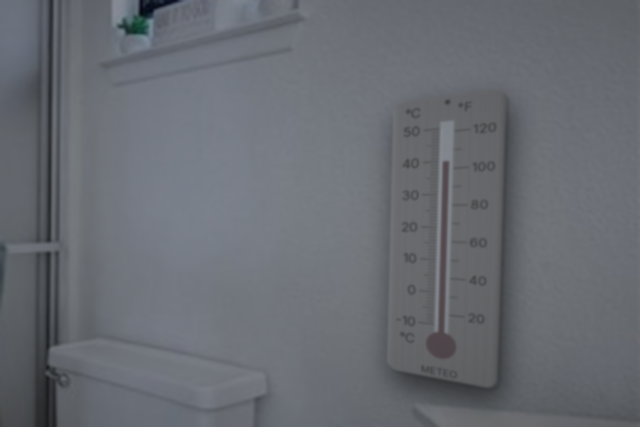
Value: {"value": 40, "unit": "°C"}
